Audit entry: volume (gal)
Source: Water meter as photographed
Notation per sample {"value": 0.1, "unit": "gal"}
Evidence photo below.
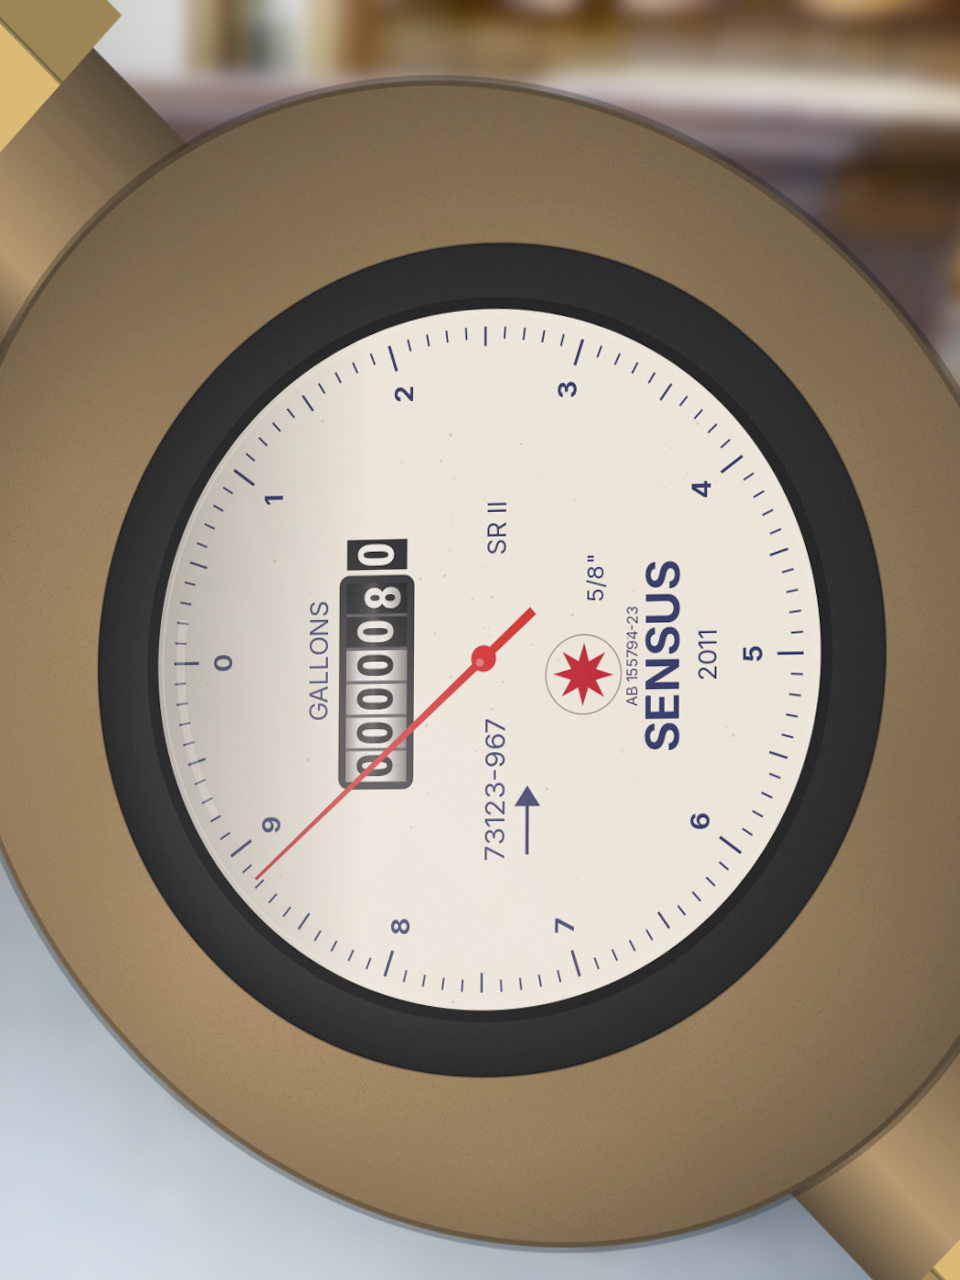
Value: {"value": 78.8, "unit": "gal"}
